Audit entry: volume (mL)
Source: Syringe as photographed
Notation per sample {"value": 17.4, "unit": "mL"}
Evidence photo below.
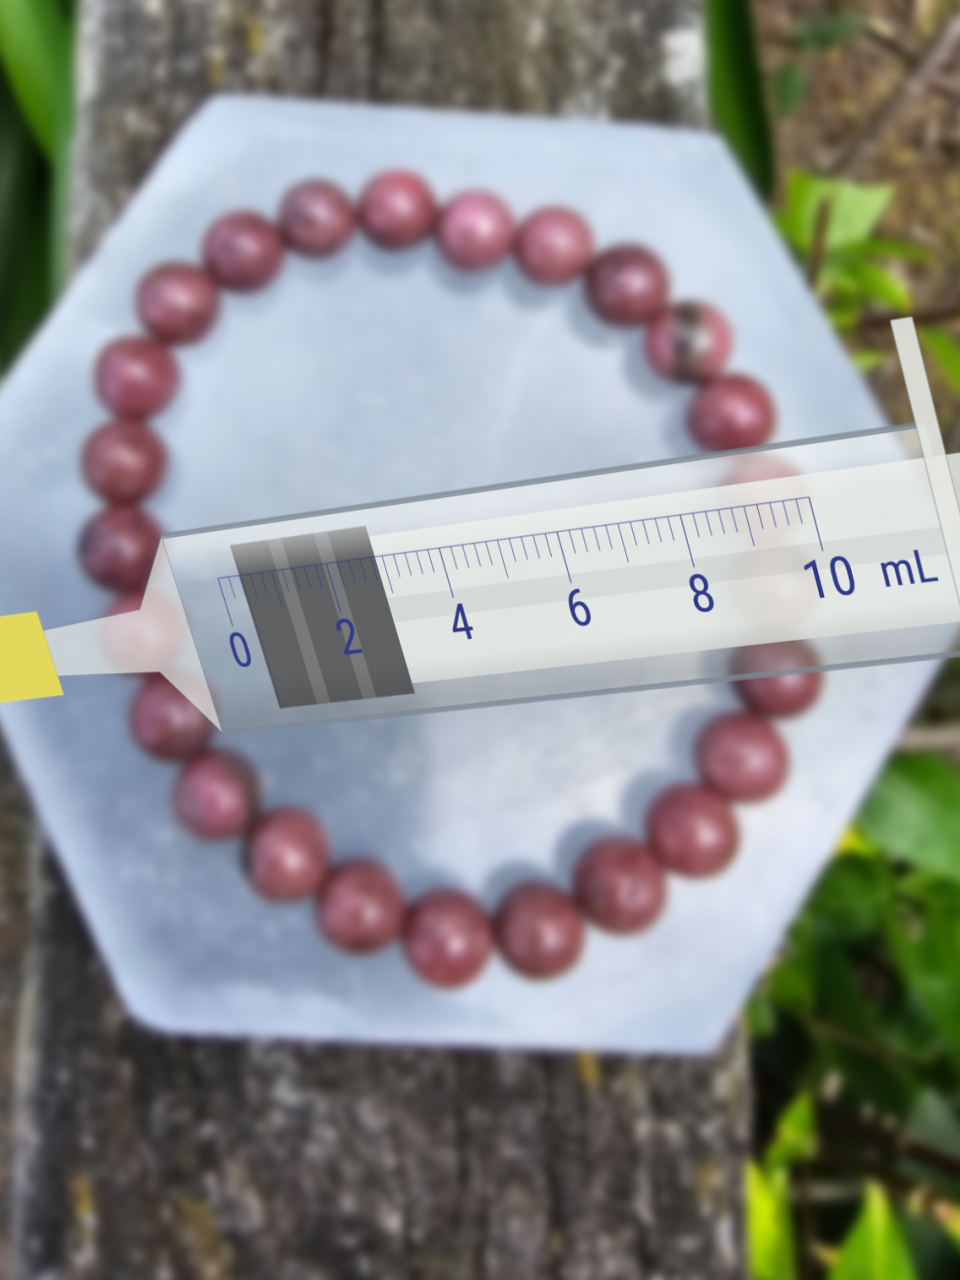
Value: {"value": 0.4, "unit": "mL"}
